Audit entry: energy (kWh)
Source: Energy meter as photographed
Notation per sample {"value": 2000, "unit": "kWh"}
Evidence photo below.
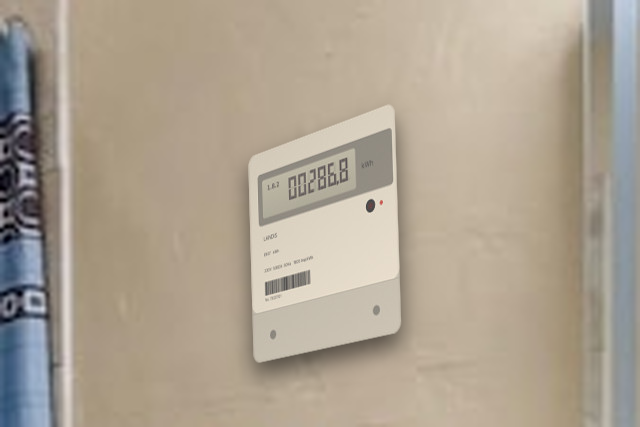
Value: {"value": 286.8, "unit": "kWh"}
